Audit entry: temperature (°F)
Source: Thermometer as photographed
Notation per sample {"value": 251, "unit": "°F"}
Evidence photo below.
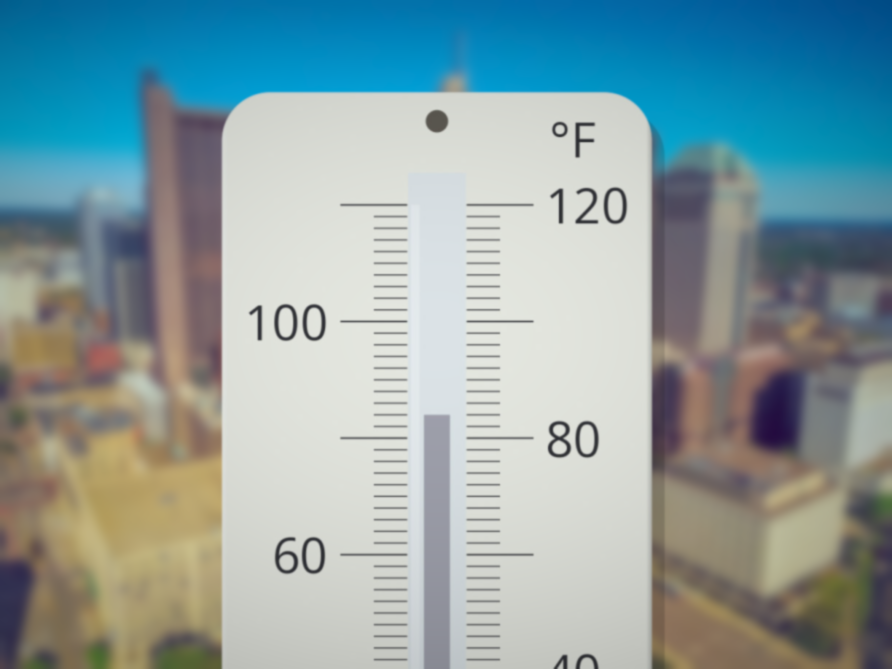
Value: {"value": 84, "unit": "°F"}
